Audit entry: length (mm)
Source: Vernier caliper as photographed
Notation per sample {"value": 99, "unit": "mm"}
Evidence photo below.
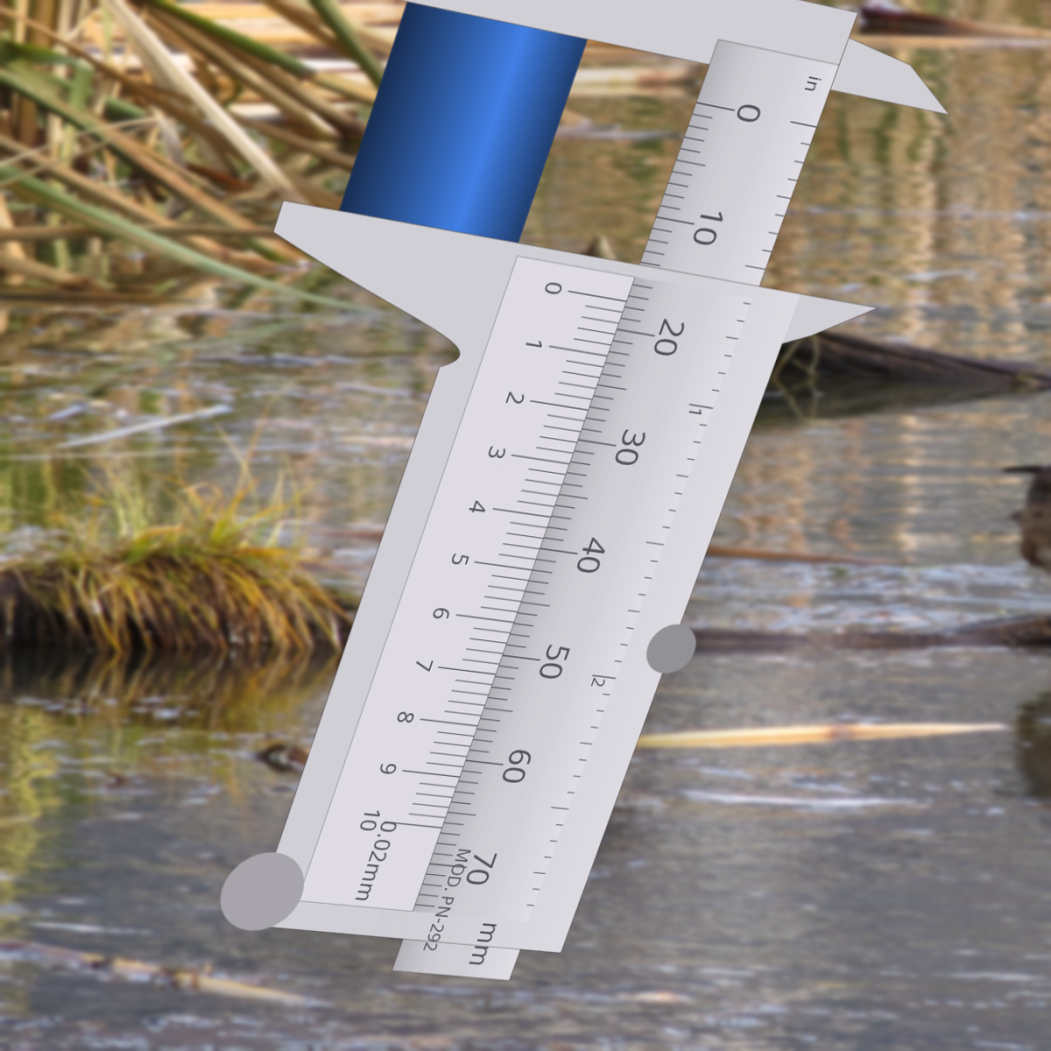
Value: {"value": 17.5, "unit": "mm"}
